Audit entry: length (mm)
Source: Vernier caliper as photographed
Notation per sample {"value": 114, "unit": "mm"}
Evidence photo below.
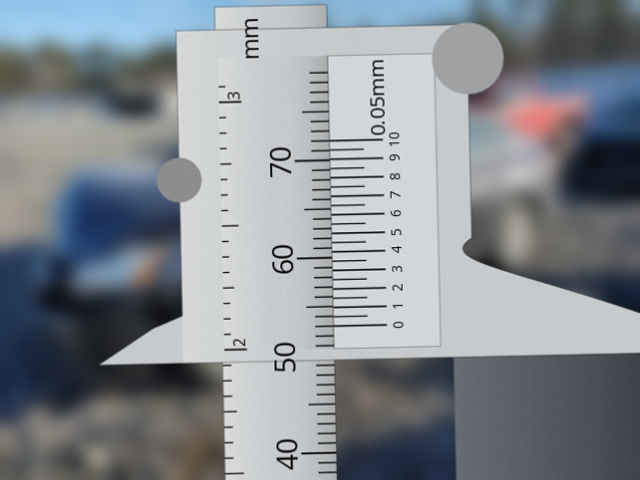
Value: {"value": 53.0, "unit": "mm"}
